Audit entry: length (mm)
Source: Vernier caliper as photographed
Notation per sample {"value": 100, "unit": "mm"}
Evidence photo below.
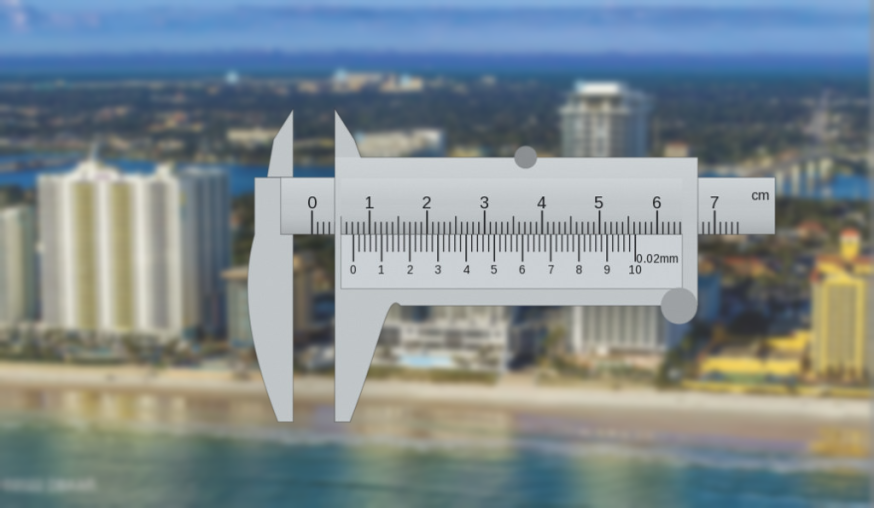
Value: {"value": 7.2, "unit": "mm"}
